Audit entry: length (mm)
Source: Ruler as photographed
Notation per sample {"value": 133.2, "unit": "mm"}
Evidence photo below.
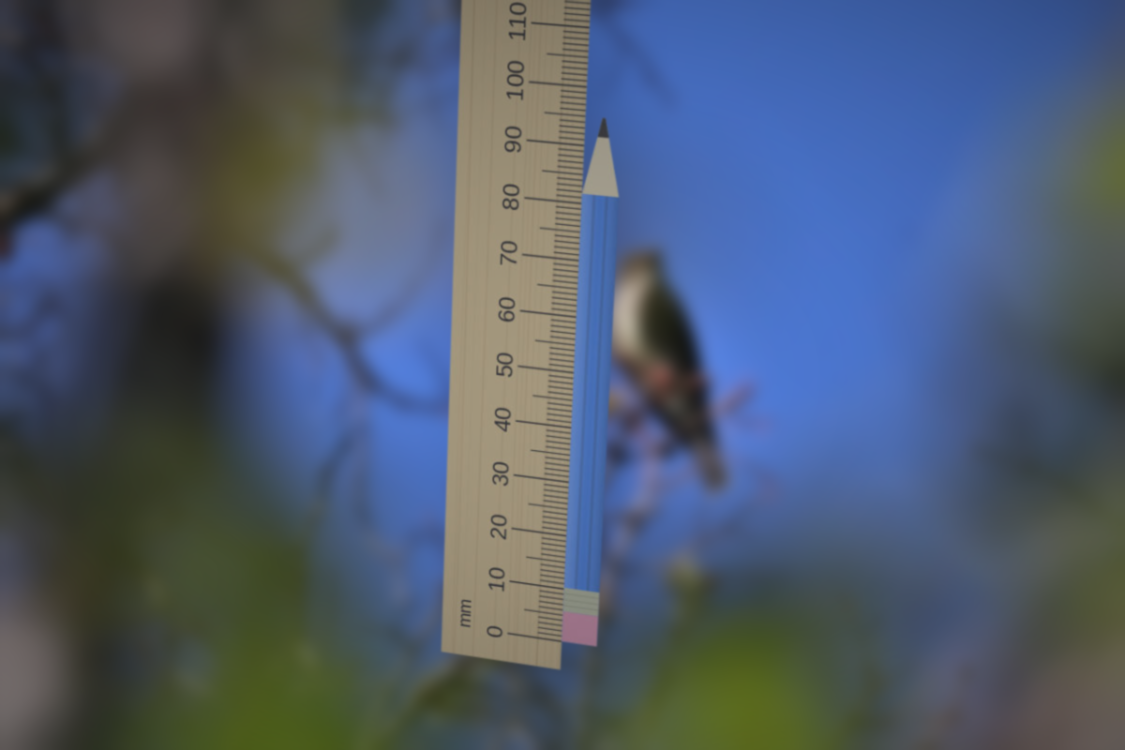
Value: {"value": 95, "unit": "mm"}
